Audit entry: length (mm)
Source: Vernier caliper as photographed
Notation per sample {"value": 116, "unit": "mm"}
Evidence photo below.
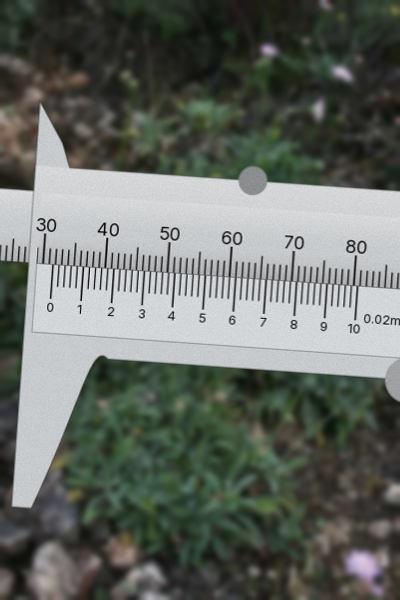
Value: {"value": 31.6, "unit": "mm"}
